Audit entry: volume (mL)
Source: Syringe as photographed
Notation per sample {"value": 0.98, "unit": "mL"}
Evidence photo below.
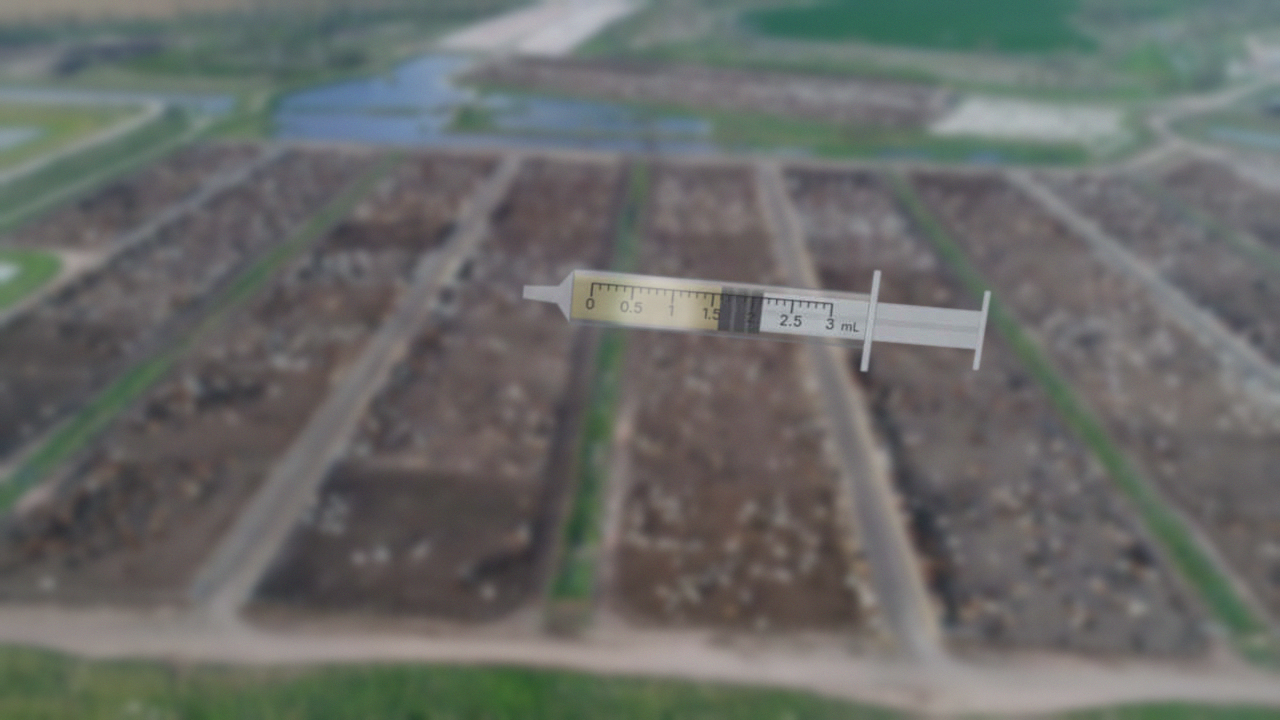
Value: {"value": 1.6, "unit": "mL"}
